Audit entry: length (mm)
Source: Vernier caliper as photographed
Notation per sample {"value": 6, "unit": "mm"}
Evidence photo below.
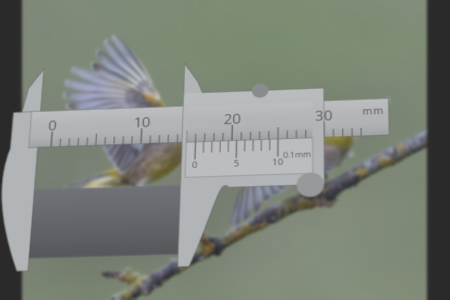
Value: {"value": 16.0, "unit": "mm"}
